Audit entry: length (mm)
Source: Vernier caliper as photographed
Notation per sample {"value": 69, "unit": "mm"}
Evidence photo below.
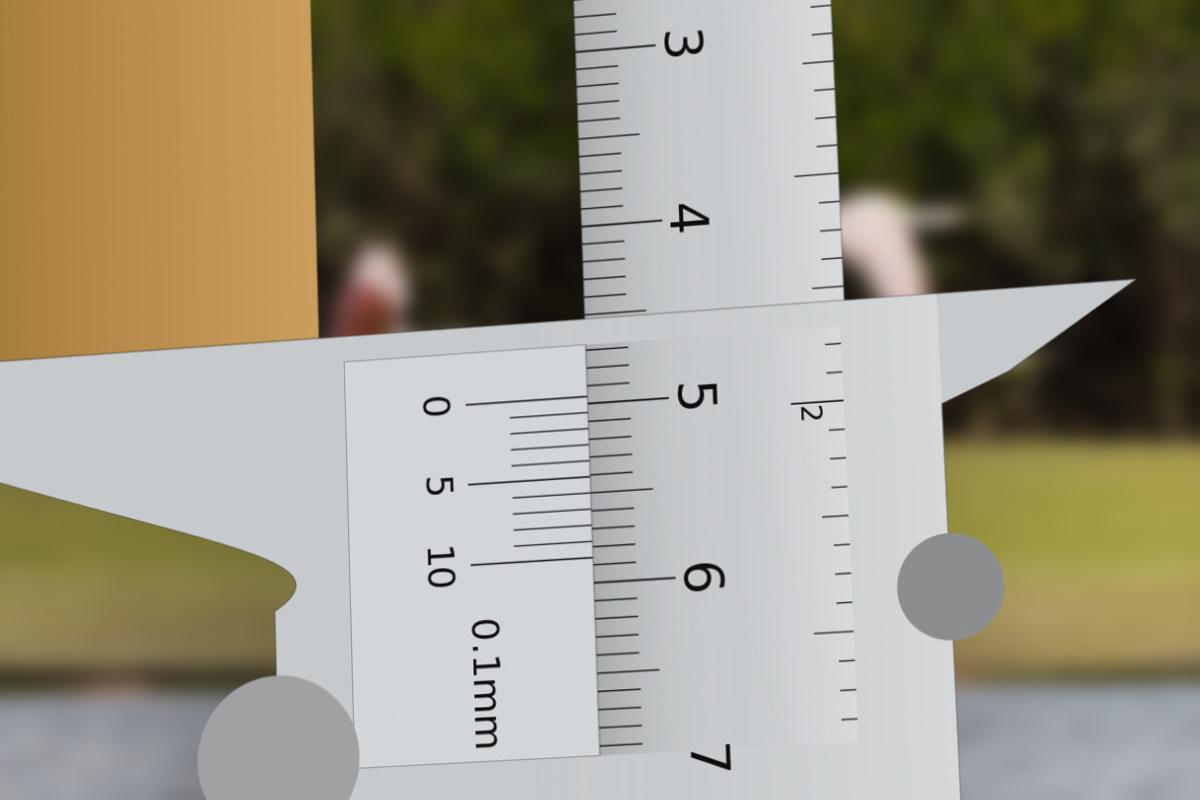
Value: {"value": 49.6, "unit": "mm"}
